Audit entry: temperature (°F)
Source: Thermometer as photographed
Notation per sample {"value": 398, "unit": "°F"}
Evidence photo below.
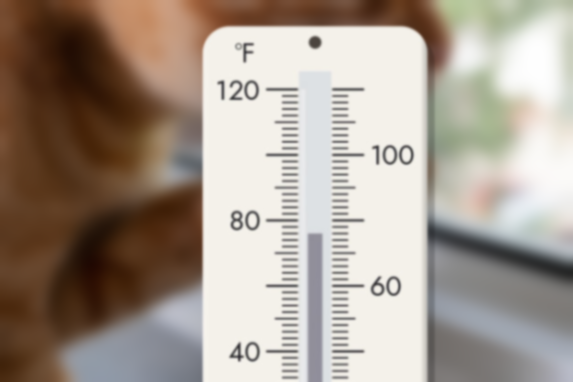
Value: {"value": 76, "unit": "°F"}
